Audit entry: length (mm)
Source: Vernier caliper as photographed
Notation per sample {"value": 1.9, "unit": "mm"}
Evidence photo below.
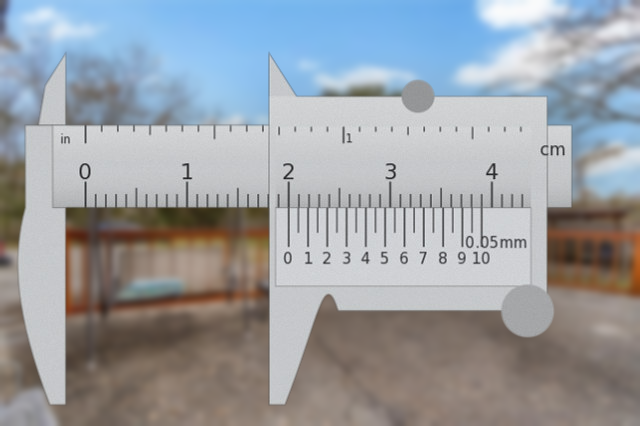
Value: {"value": 20.0, "unit": "mm"}
